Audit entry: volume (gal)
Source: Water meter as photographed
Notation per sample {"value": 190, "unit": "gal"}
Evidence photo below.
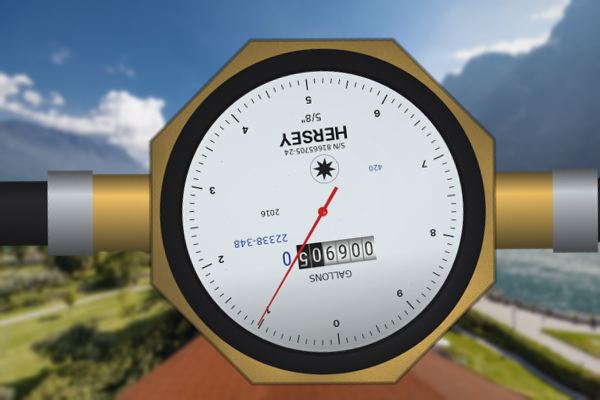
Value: {"value": 69051.0, "unit": "gal"}
